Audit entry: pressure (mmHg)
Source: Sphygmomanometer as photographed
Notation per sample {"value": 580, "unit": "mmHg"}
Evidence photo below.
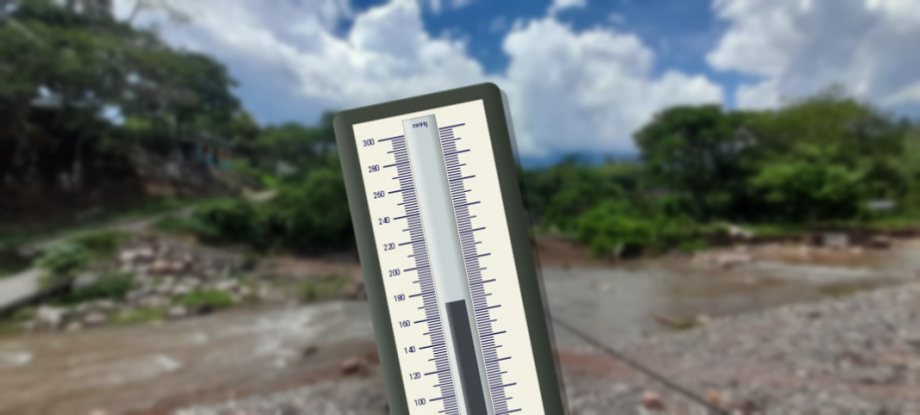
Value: {"value": 170, "unit": "mmHg"}
